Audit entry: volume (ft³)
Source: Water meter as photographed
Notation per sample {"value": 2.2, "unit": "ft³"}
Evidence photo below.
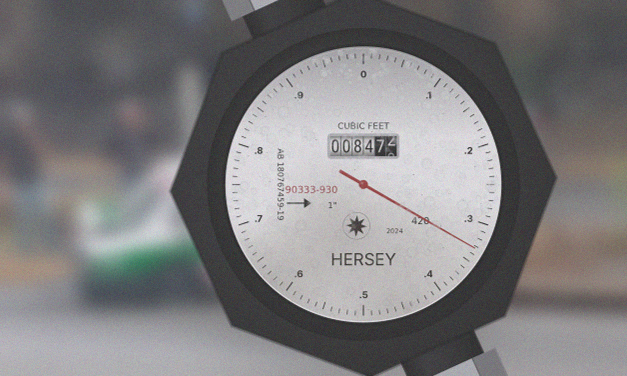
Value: {"value": 8472.33, "unit": "ft³"}
